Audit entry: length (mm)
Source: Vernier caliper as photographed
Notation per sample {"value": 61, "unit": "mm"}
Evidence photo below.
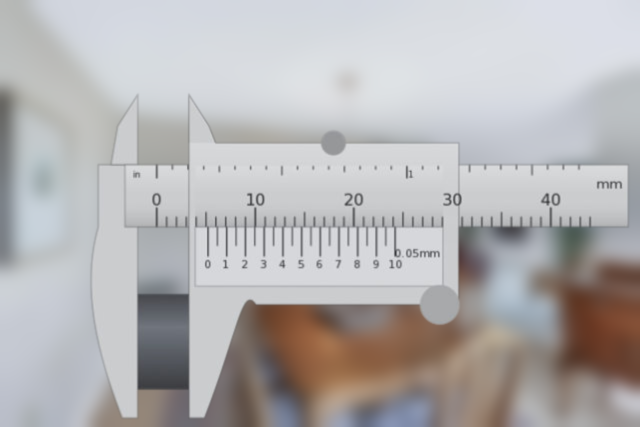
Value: {"value": 5.2, "unit": "mm"}
